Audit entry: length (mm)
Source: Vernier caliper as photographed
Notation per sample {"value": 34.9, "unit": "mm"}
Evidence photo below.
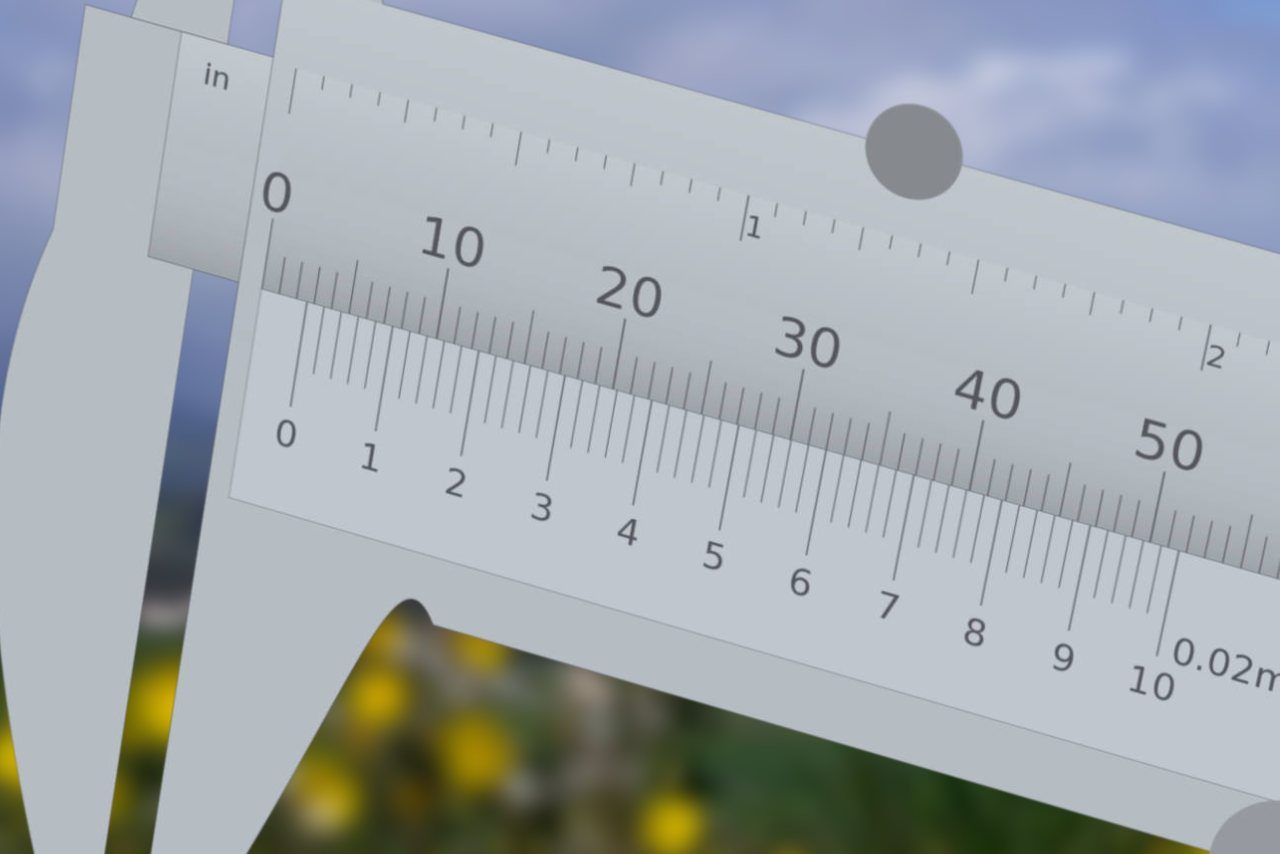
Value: {"value": 2.6, "unit": "mm"}
